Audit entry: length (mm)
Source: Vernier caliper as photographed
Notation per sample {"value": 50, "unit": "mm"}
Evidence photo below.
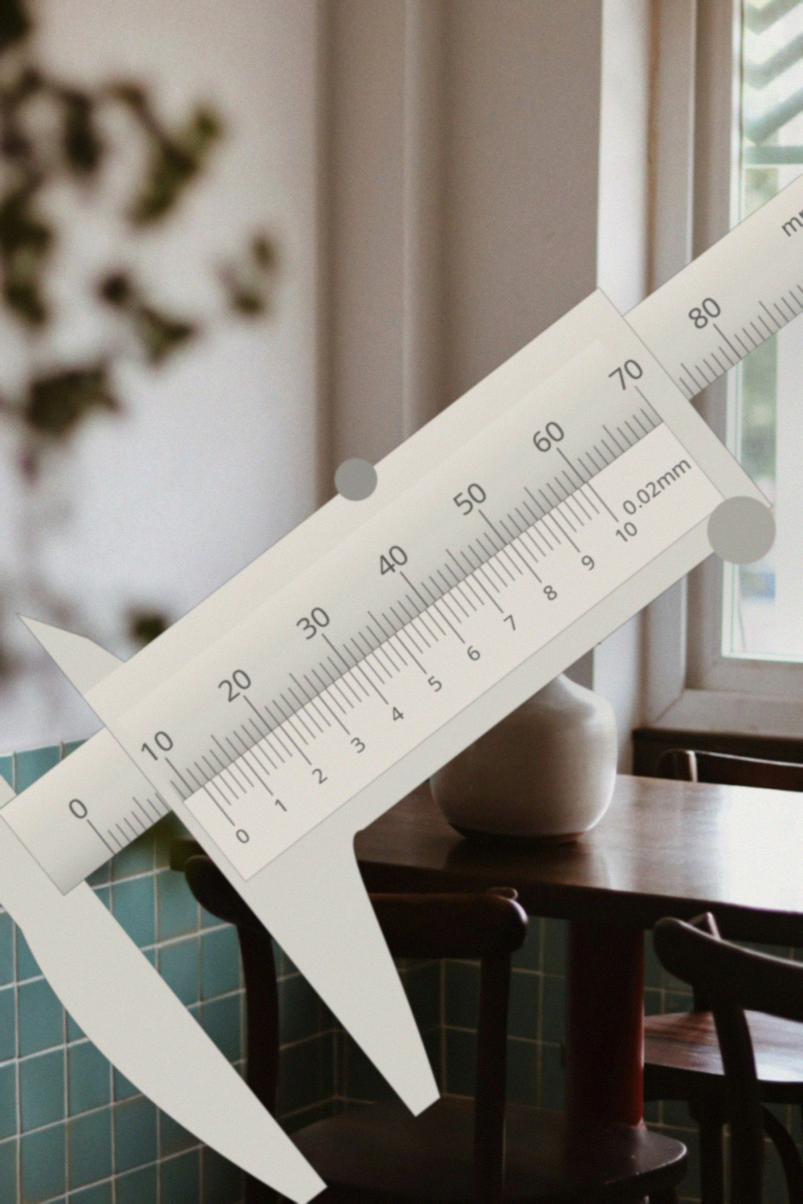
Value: {"value": 11.2, "unit": "mm"}
